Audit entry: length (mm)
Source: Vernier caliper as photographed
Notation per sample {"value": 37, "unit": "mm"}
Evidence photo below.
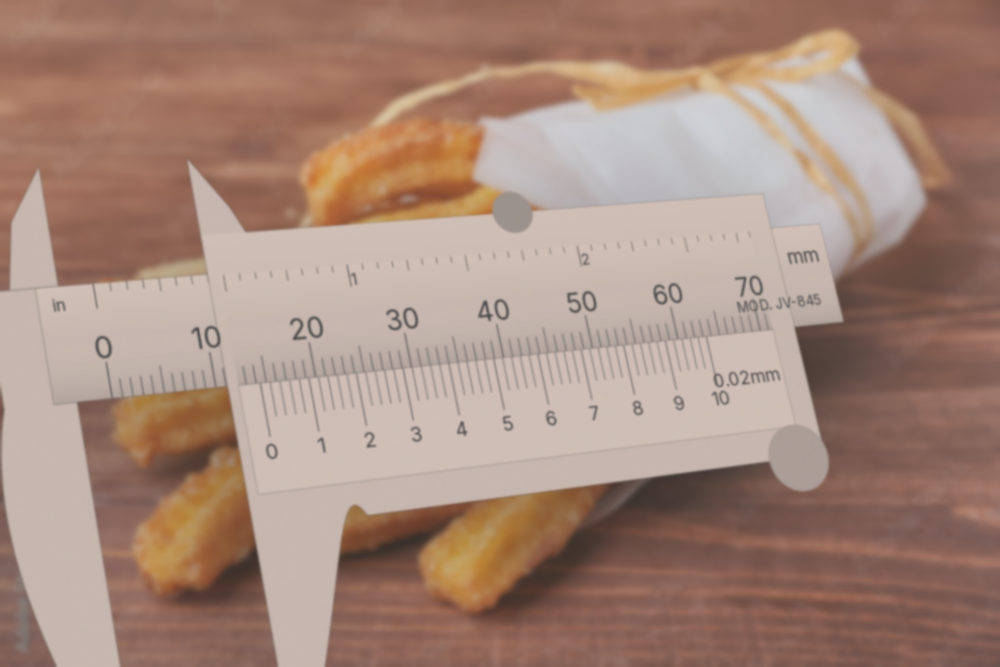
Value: {"value": 14.4, "unit": "mm"}
